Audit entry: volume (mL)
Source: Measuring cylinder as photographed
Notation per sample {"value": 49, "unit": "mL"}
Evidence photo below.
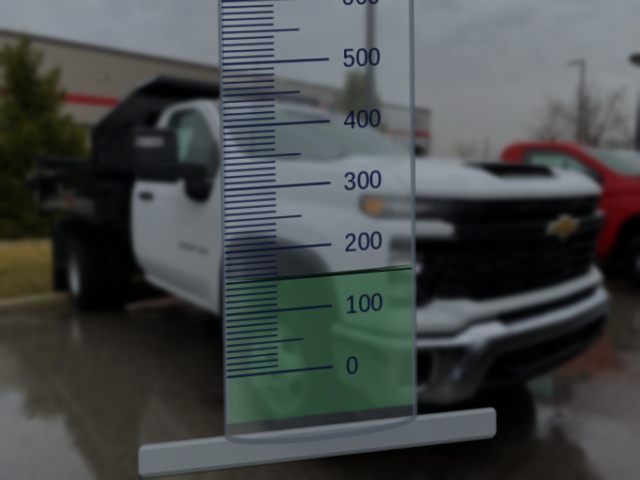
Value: {"value": 150, "unit": "mL"}
